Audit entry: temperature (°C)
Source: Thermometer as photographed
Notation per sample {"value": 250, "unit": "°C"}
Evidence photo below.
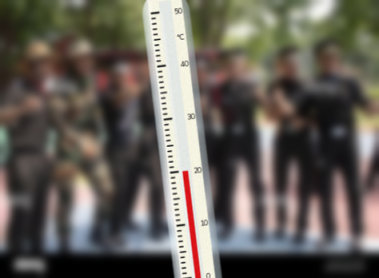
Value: {"value": 20, "unit": "°C"}
